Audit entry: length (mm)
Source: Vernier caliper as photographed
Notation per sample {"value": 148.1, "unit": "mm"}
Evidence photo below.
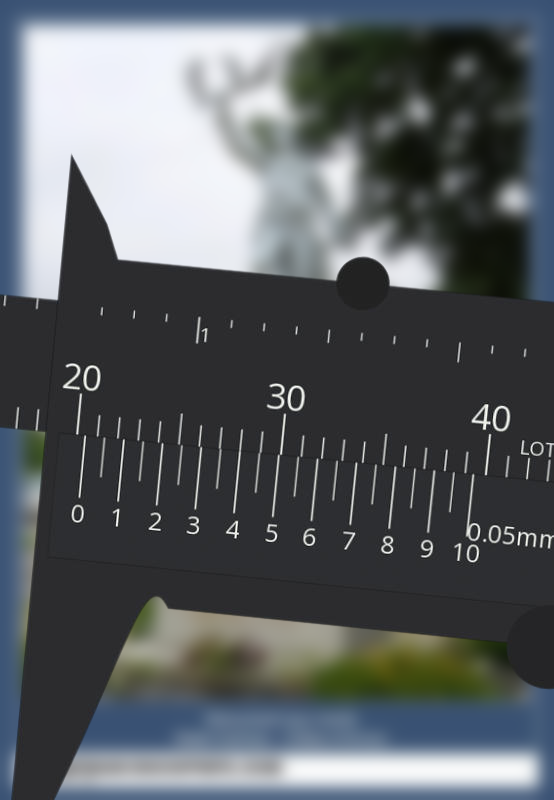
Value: {"value": 20.4, "unit": "mm"}
